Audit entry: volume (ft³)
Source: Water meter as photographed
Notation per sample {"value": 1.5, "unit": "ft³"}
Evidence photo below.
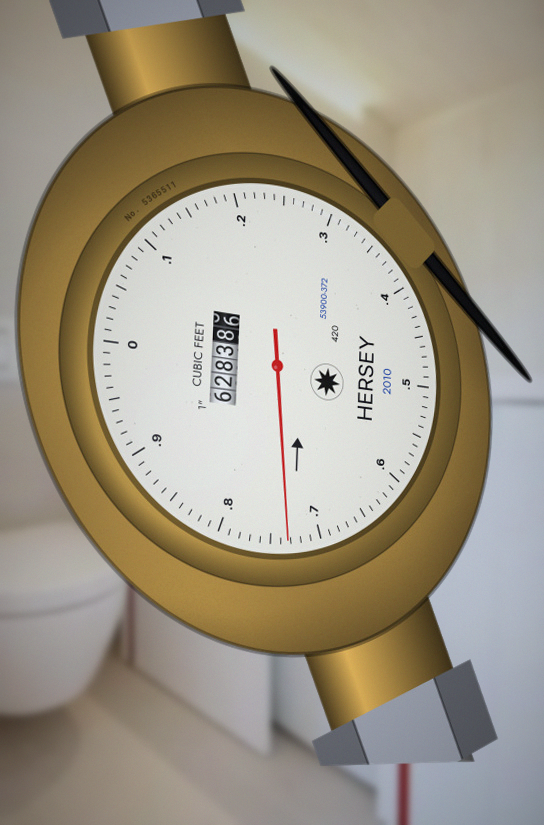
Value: {"value": 628385.73, "unit": "ft³"}
